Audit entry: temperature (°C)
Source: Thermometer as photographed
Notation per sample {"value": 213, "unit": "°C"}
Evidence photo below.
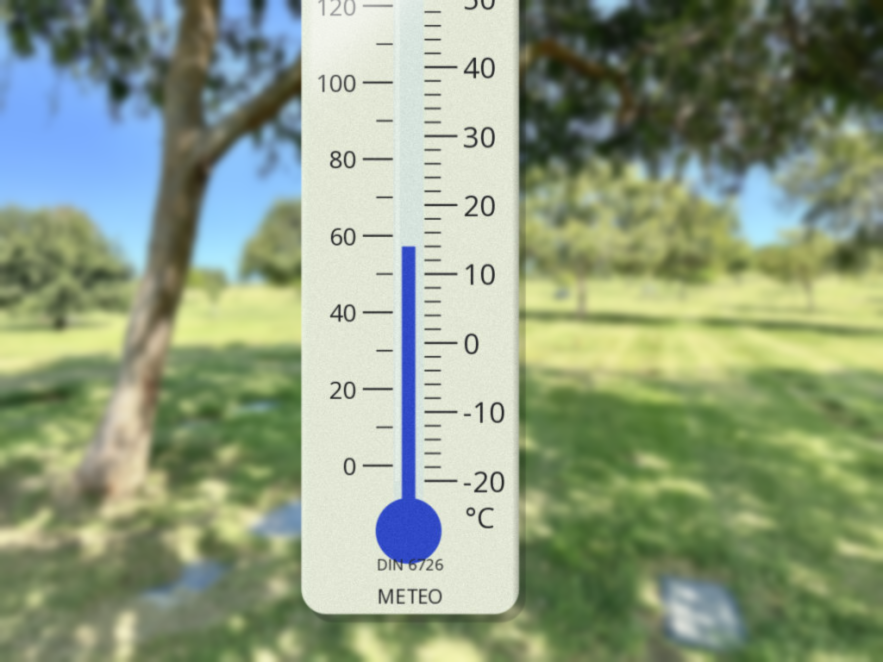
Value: {"value": 14, "unit": "°C"}
